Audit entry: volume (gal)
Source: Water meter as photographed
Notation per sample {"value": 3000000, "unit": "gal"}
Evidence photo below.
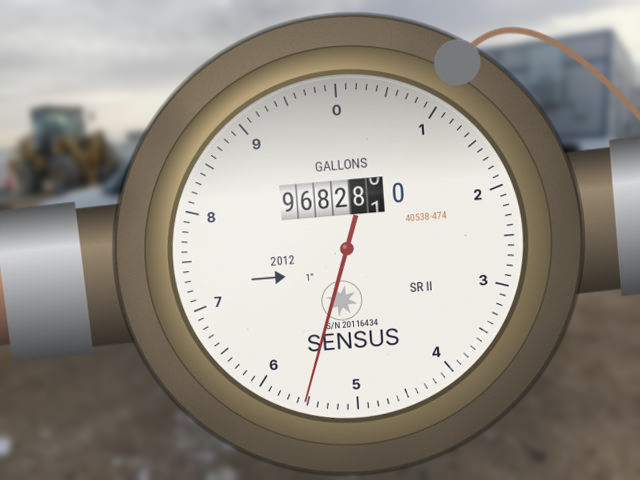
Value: {"value": 9682805.5, "unit": "gal"}
